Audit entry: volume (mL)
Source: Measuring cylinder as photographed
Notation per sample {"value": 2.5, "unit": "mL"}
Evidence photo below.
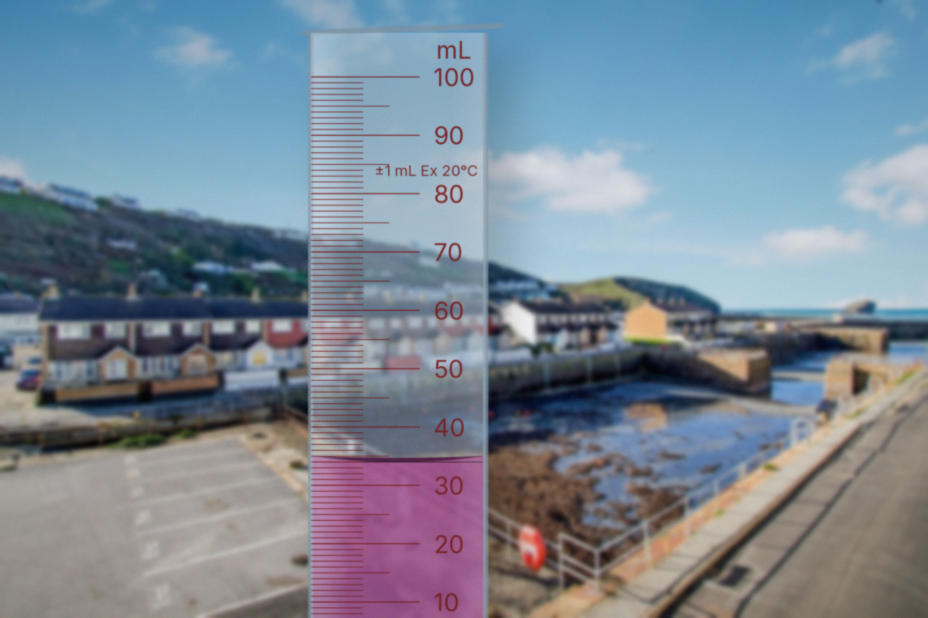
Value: {"value": 34, "unit": "mL"}
